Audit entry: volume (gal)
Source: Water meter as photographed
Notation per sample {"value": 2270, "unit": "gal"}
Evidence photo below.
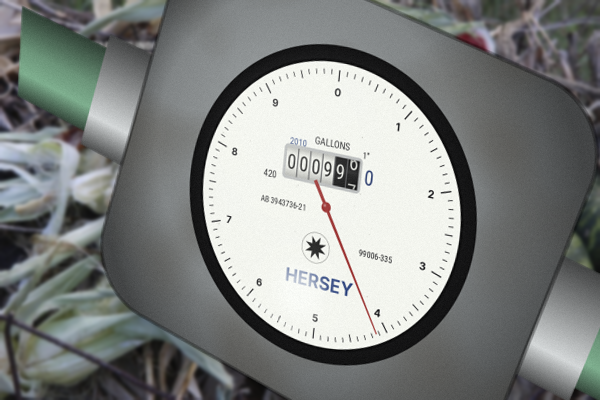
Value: {"value": 9964.1, "unit": "gal"}
